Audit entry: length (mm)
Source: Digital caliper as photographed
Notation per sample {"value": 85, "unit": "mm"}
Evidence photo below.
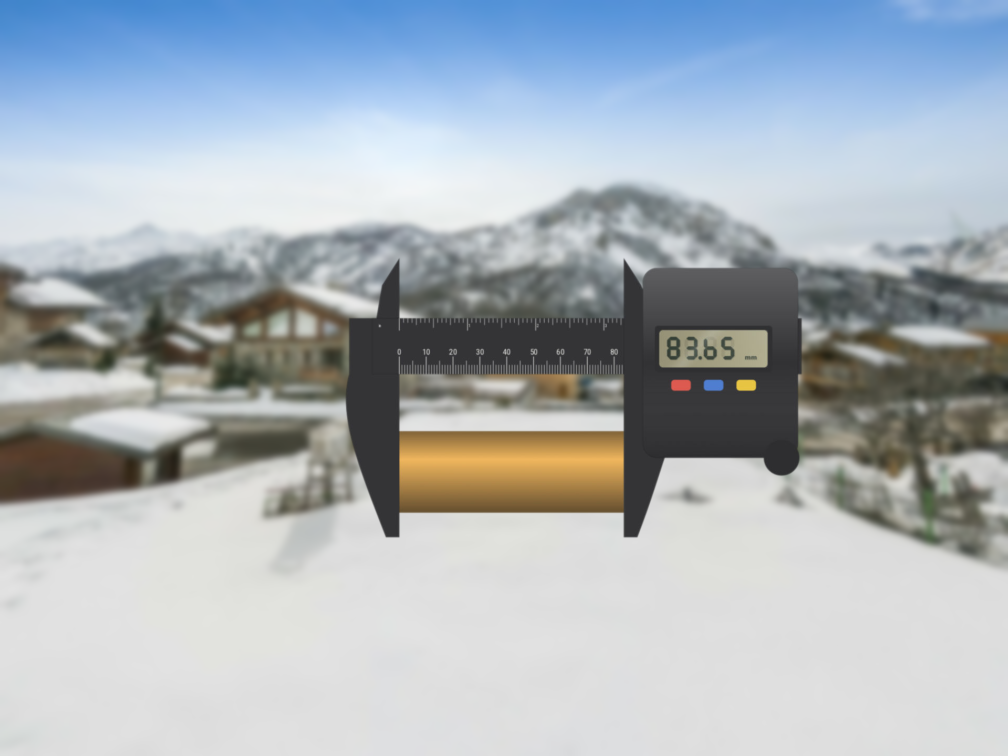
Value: {"value": 83.65, "unit": "mm"}
